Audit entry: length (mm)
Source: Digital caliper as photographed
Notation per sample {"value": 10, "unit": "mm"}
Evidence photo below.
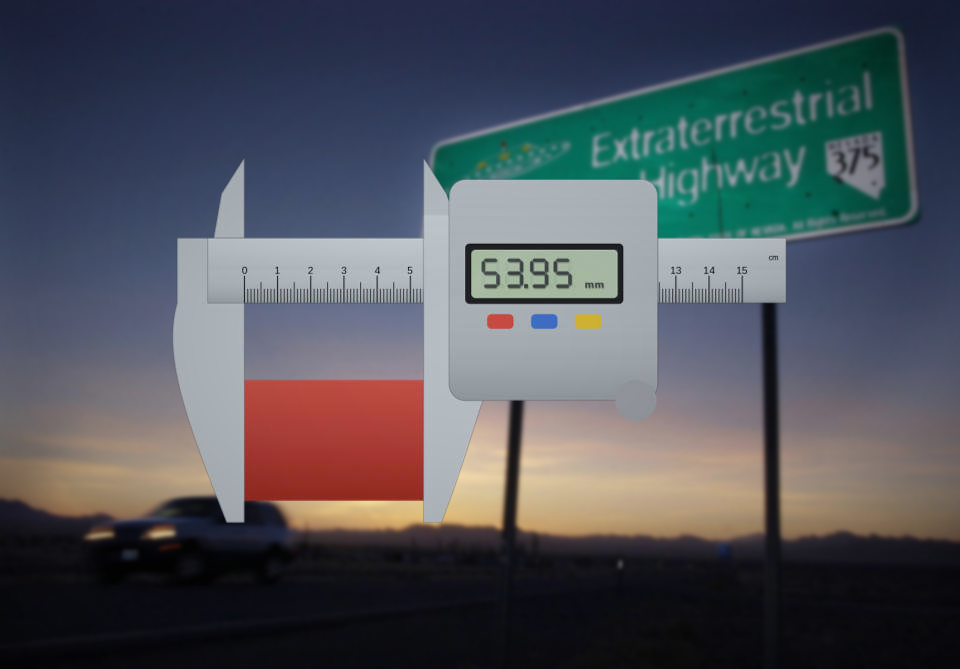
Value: {"value": 53.95, "unit": "mm"}
